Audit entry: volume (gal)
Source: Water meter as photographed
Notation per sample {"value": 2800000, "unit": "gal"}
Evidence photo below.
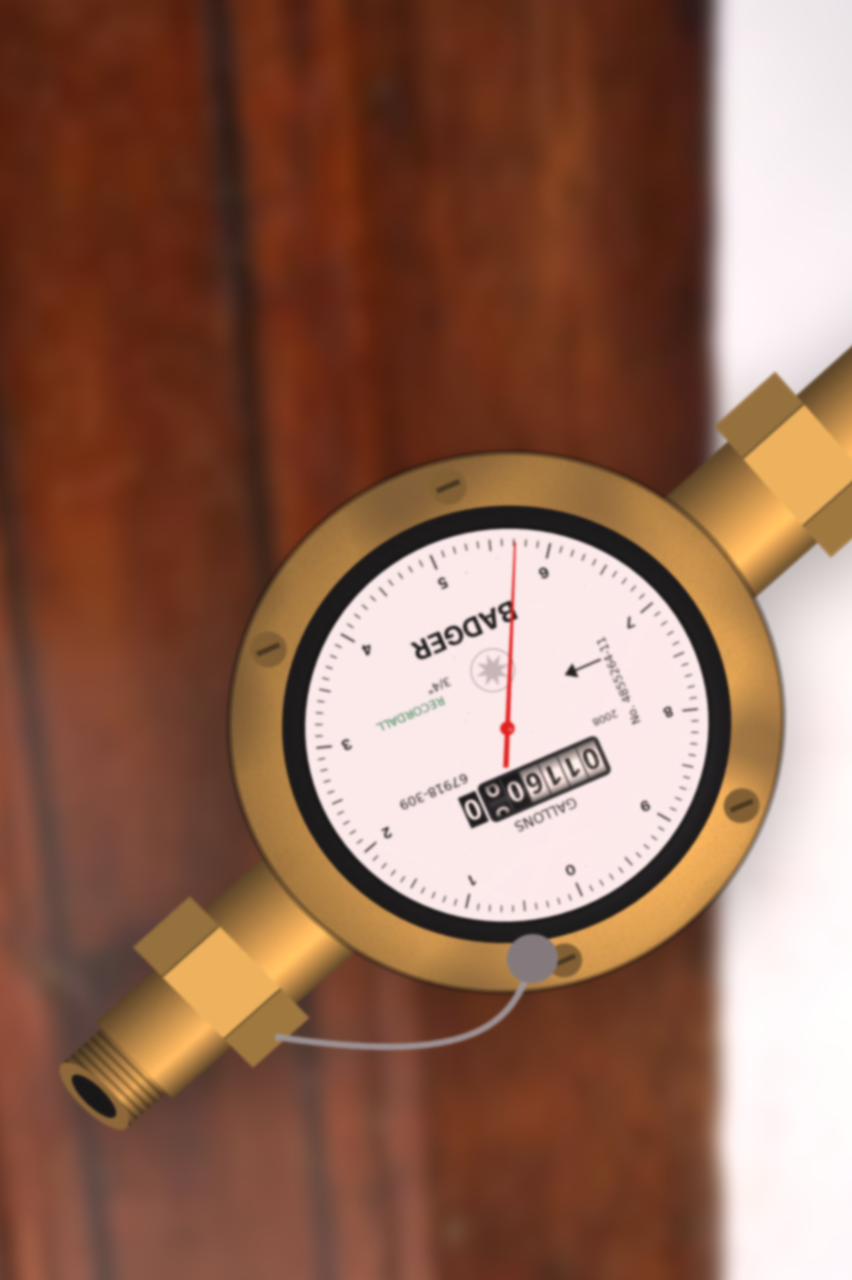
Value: {"value": 116085.7, "unit": "gal"}
